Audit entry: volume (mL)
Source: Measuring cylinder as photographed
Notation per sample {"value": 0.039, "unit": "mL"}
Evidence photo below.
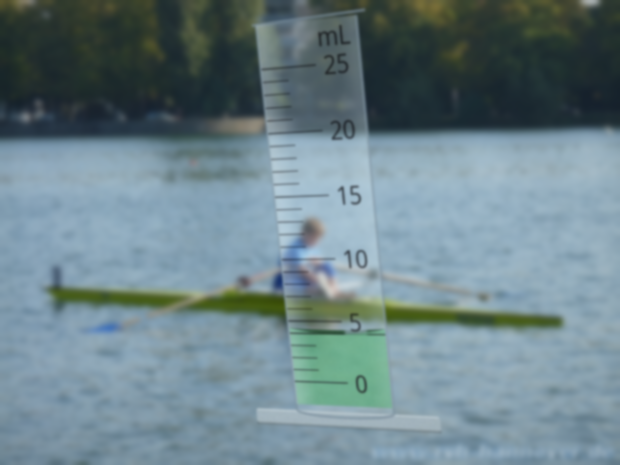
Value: {"value": 4, "unit": "mL"}
